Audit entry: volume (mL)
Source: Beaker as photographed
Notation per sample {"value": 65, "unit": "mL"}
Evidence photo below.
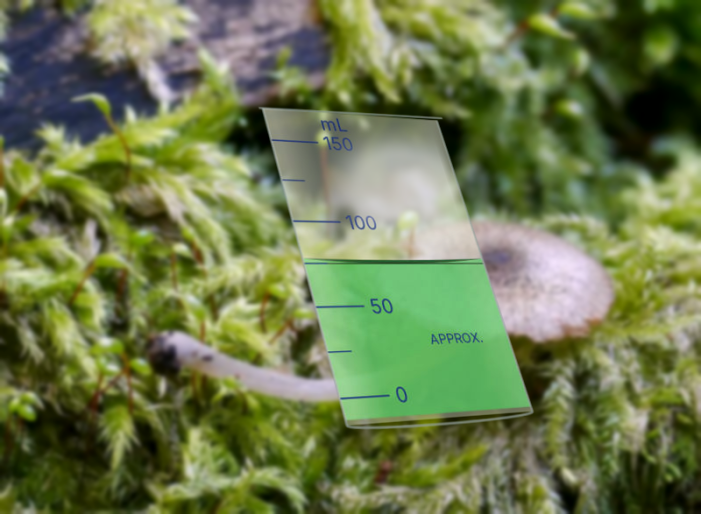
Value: {"value": 75, "unit": "mL"}
